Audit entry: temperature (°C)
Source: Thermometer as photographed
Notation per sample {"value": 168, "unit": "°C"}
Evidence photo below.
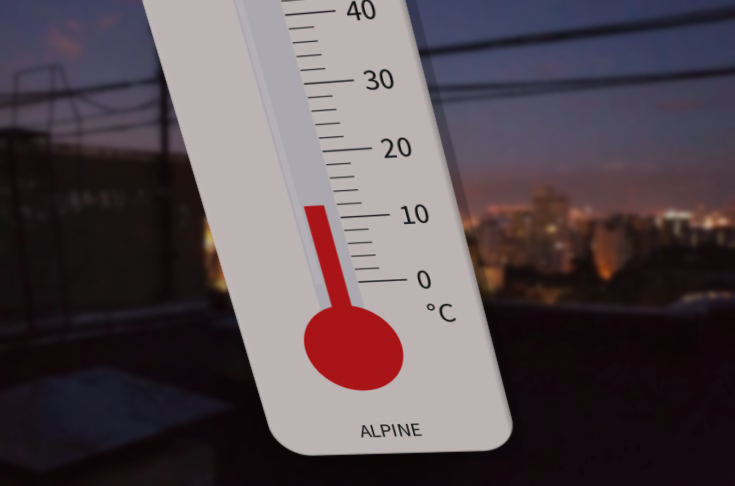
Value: {"value": 12, "unit": "°C"}
